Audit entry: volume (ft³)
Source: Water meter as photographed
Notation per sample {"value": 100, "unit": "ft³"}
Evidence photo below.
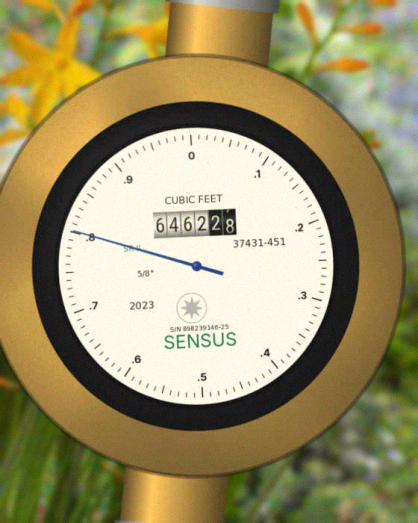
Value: {"value": 646227.80, "unit": "ft³"}
